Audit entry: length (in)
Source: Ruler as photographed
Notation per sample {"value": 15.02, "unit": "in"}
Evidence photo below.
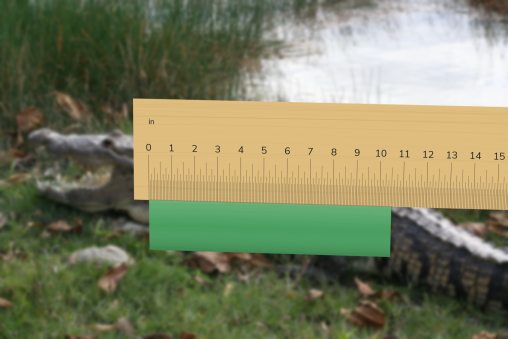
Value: {"value": 10.5, "unit": "in"}
